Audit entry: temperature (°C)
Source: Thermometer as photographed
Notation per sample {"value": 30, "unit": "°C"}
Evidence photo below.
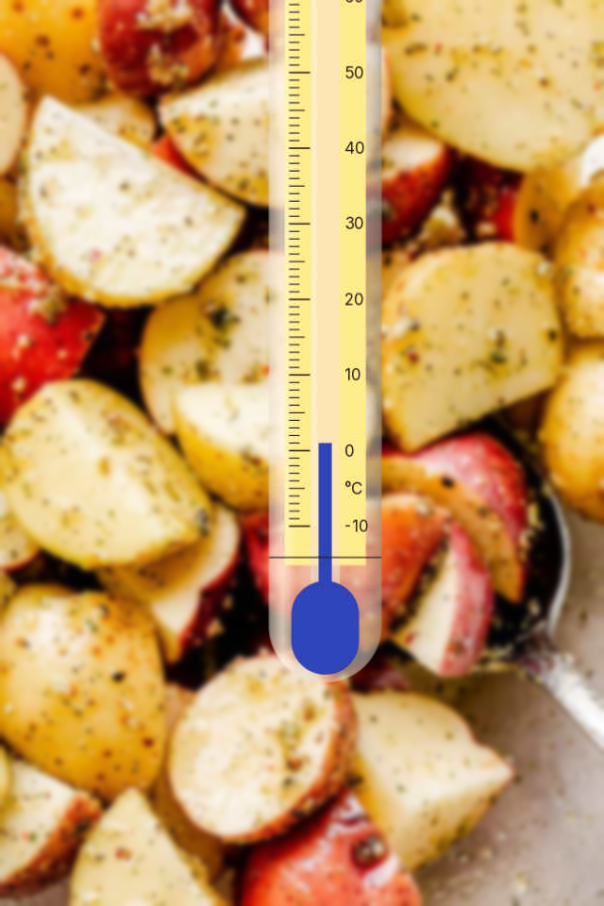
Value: {"value": 1, "unit": "°C"}
